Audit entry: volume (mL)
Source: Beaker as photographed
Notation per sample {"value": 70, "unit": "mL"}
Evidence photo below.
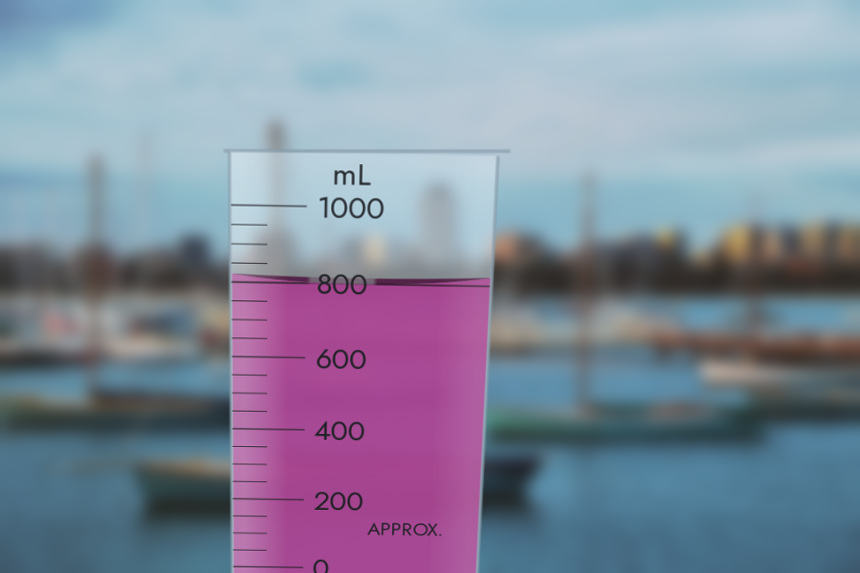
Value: {"value": 800, "unit": "mL"}
